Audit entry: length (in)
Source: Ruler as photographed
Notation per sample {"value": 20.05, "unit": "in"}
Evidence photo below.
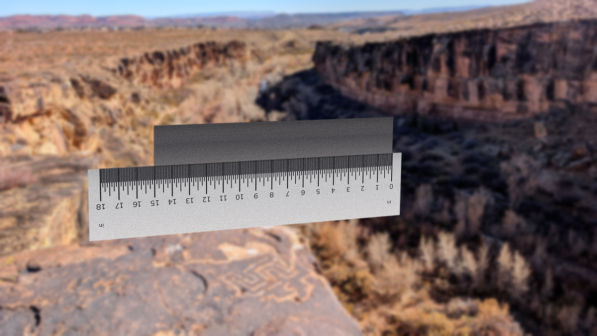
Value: {"value": 15, "unit": "in"}
